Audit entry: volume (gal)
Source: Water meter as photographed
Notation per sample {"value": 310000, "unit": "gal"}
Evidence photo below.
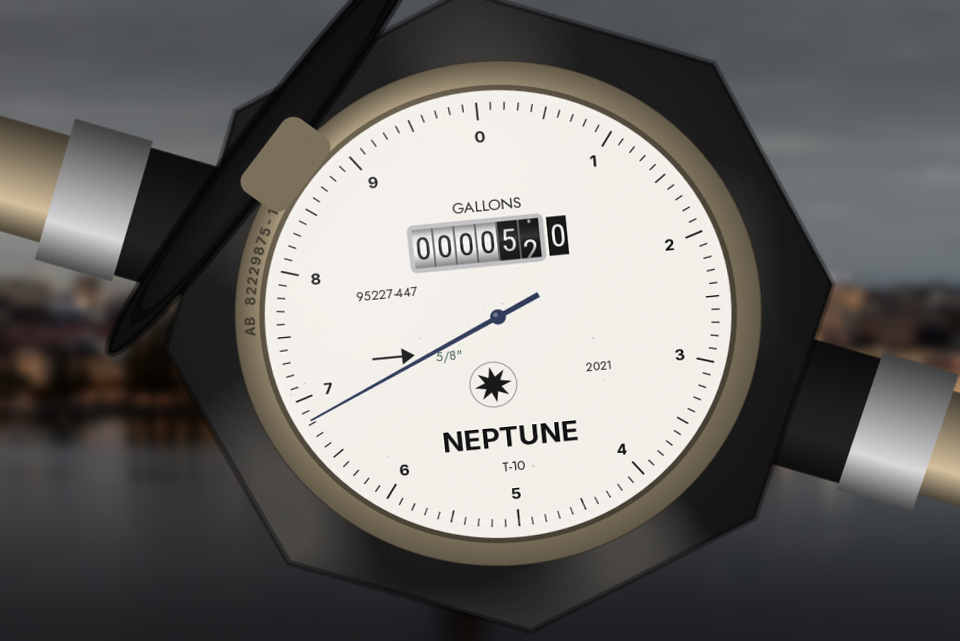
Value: {"value": 516.8, "unit": "gal"}
